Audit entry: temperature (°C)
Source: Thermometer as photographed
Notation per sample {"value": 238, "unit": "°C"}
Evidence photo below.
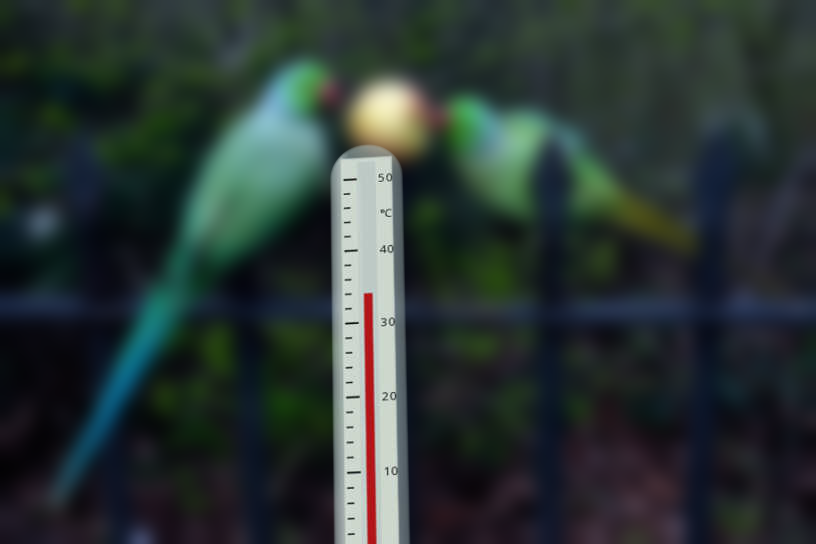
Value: {"value": 34, "unit": "°C"}
